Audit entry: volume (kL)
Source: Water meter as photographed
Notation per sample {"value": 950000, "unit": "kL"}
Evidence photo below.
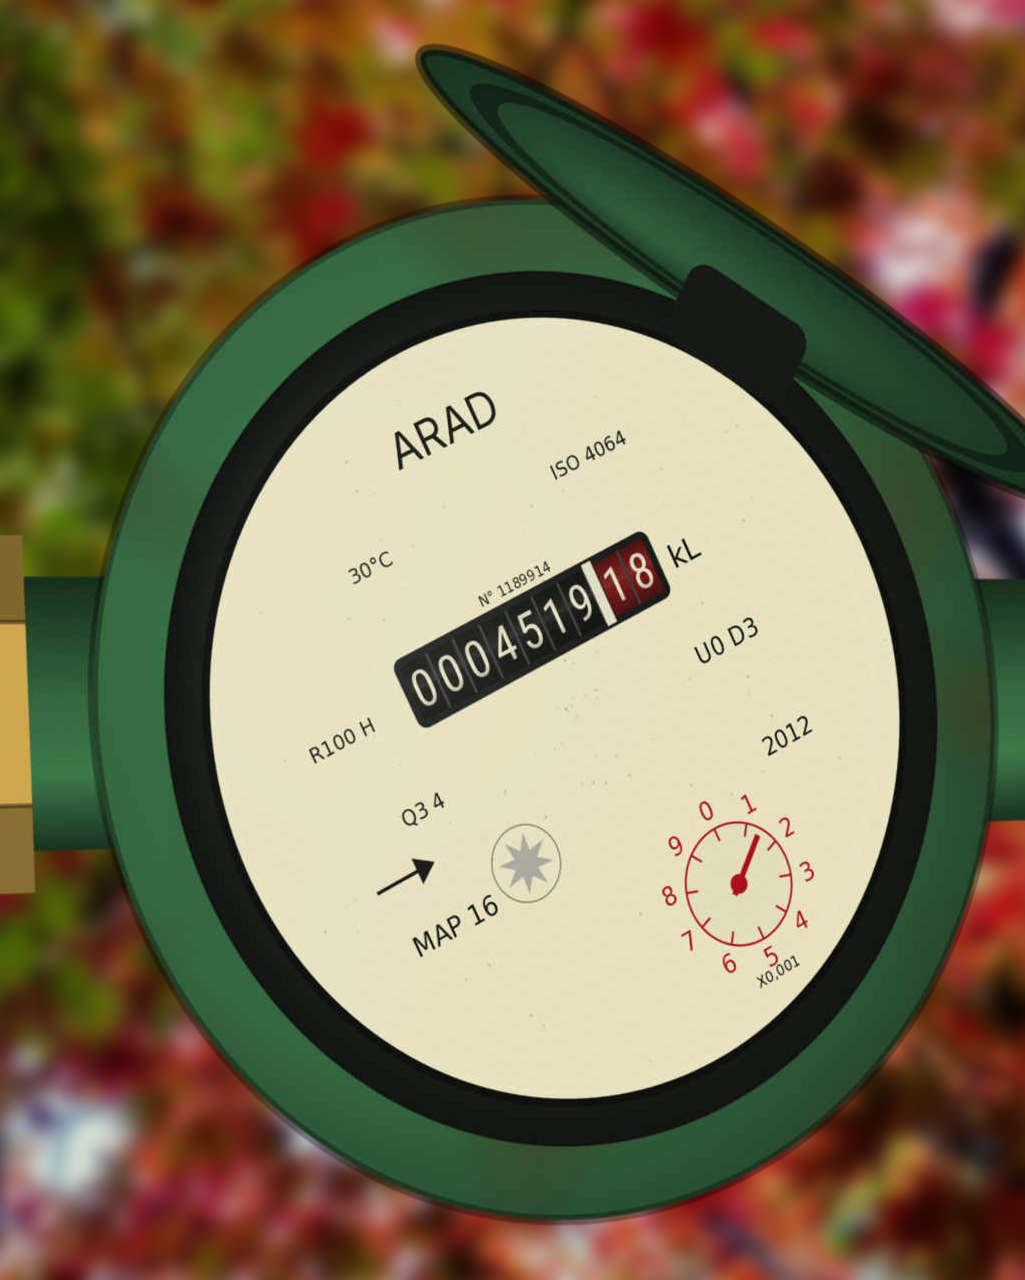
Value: {"value": 4519.181, "unit": "kL"}
